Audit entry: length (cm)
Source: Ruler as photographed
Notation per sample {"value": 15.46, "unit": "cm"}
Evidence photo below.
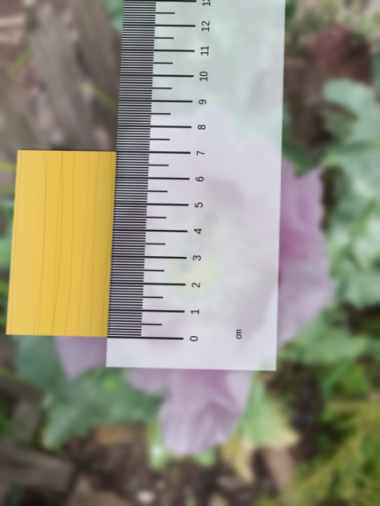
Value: {"value": 7, "unit": "cm"}
